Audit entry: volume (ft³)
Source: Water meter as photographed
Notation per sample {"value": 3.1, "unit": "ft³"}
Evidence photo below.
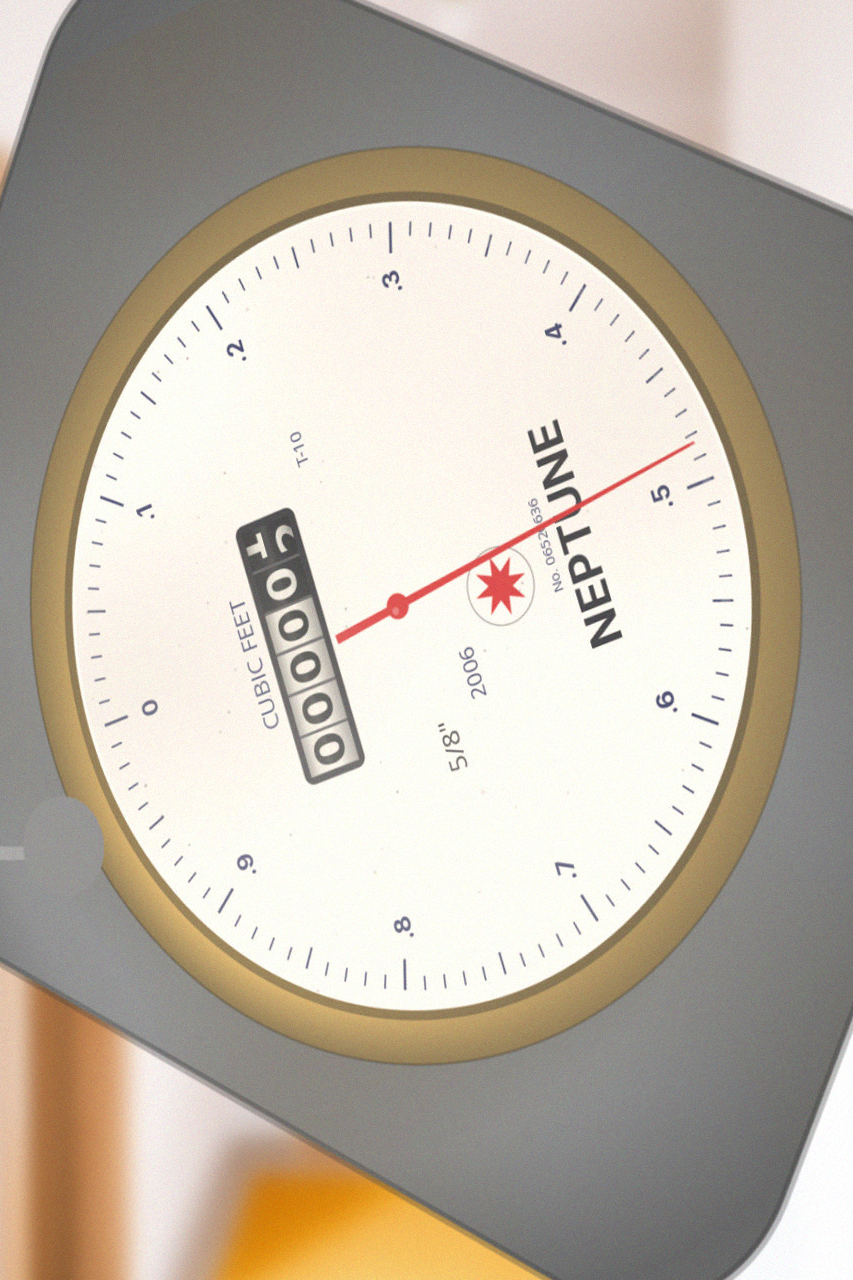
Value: {"value": 1.48, "unit": "ft³"}
